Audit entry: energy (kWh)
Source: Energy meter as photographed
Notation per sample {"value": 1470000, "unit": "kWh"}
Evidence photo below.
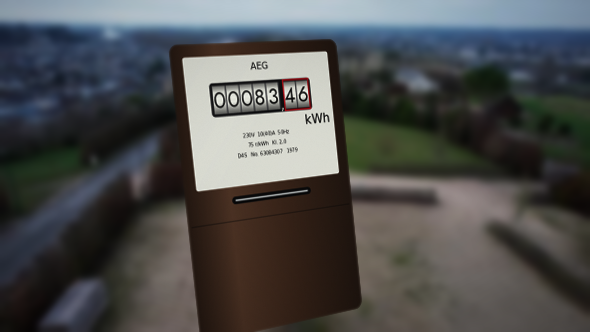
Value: {"value": 83.46, "unit": "kWh"}
